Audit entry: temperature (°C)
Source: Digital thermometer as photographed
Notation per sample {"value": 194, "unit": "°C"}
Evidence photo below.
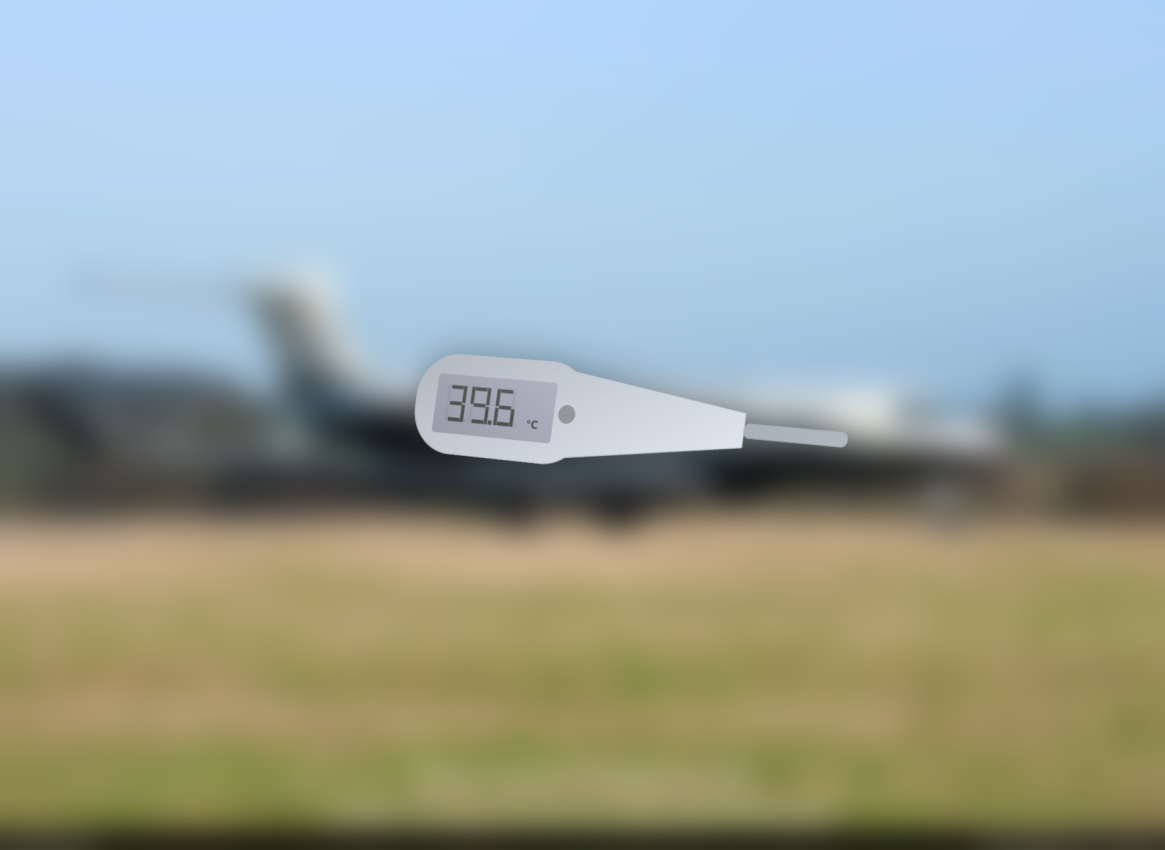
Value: {"value": 39.6, "unit": "°C"}
